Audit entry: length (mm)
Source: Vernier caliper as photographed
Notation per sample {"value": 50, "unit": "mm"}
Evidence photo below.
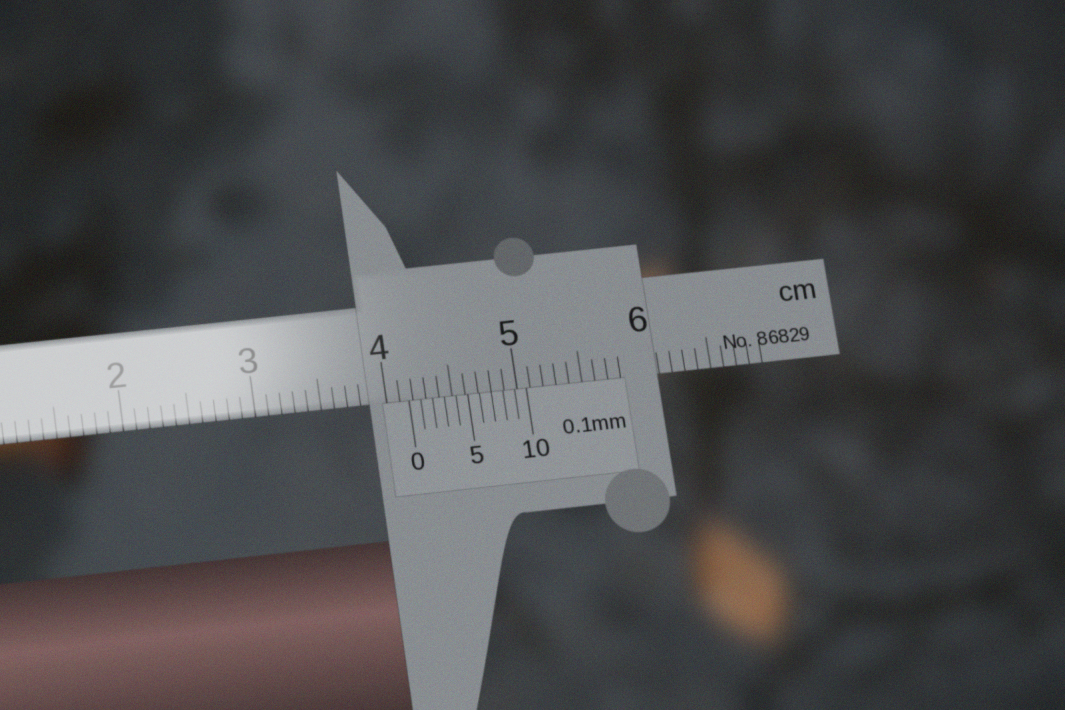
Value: {"value": 41.7, "unit": "mm"}
